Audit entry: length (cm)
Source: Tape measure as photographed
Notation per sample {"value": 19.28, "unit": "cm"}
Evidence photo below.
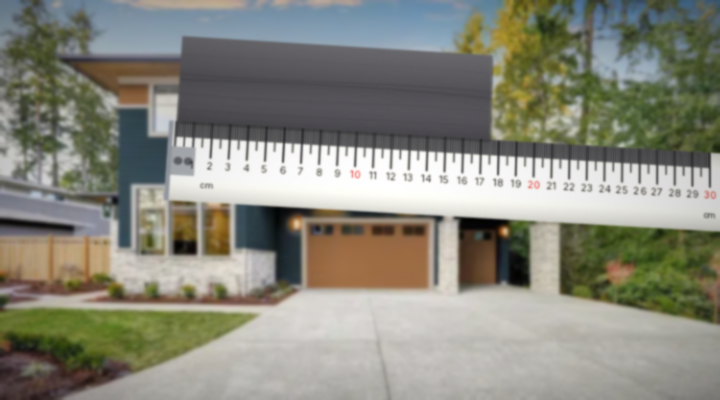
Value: {"value": 17.5, "unit": "cm"}
